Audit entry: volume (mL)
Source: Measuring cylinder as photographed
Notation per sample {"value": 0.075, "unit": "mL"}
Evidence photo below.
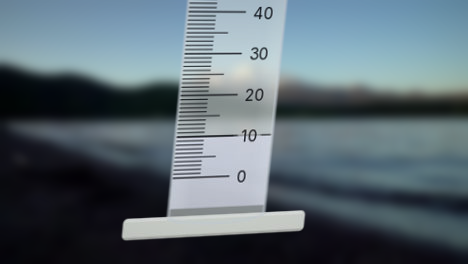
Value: {"value": 10, "unit": "mL"}
